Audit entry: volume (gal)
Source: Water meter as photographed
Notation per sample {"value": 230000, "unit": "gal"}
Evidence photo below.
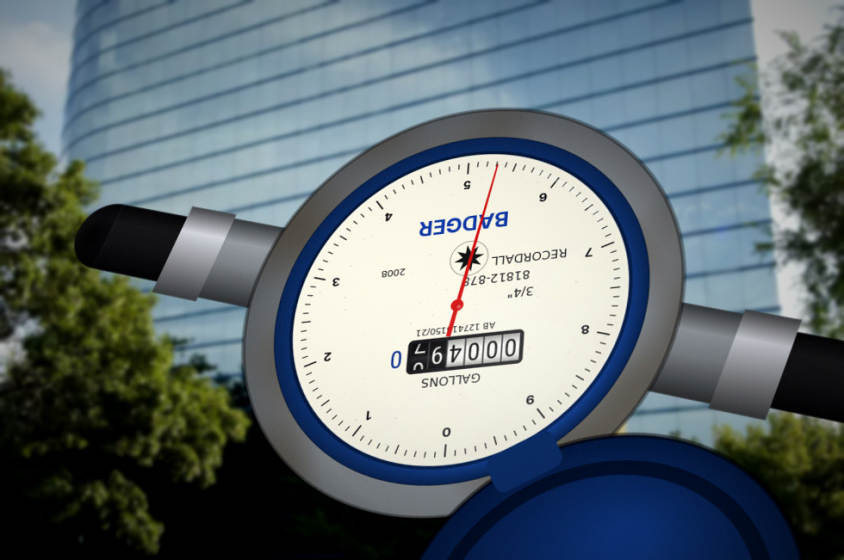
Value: {"value": 4965.3, "unit": "gal"}
